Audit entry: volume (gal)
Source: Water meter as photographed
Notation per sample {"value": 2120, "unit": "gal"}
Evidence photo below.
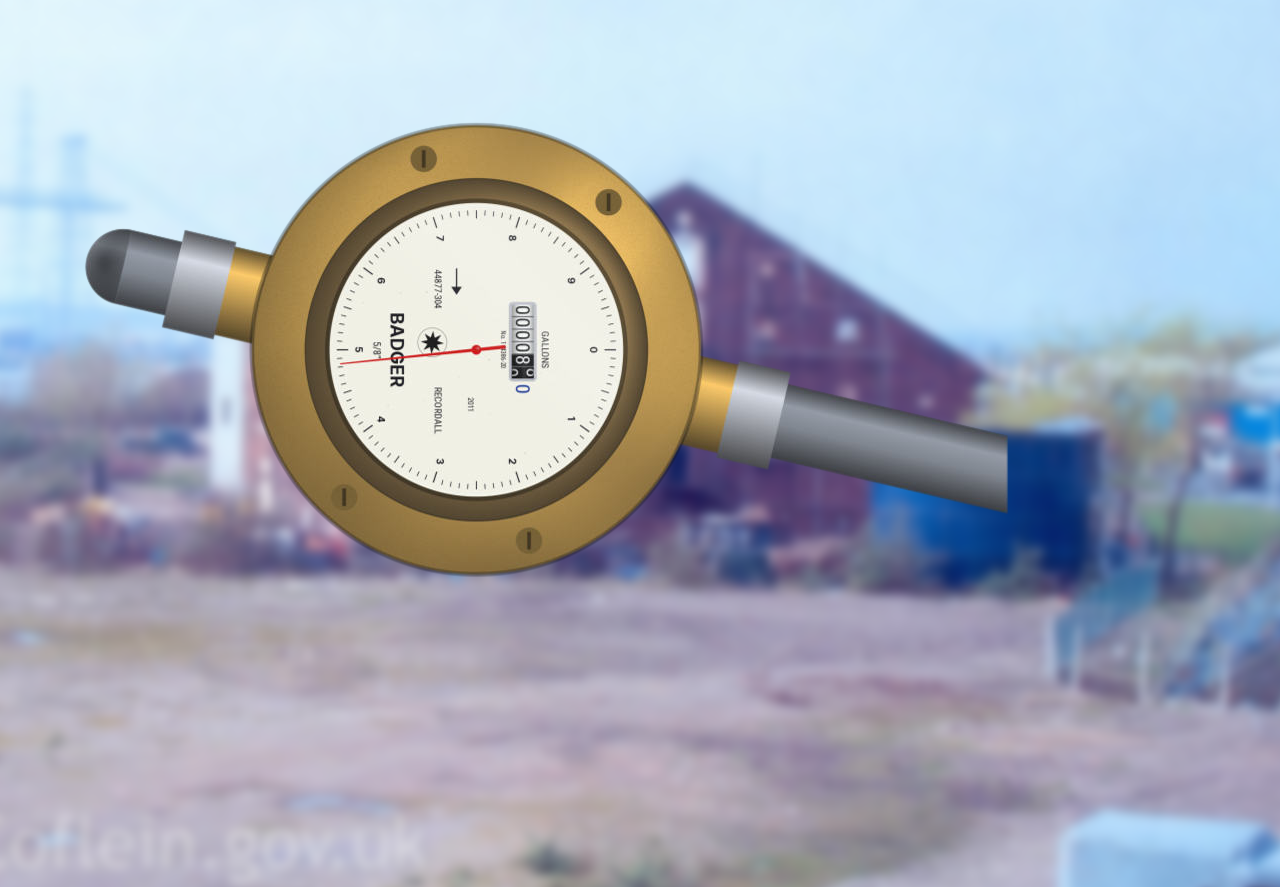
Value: {"value": 884.8, "unit": "gal"}
